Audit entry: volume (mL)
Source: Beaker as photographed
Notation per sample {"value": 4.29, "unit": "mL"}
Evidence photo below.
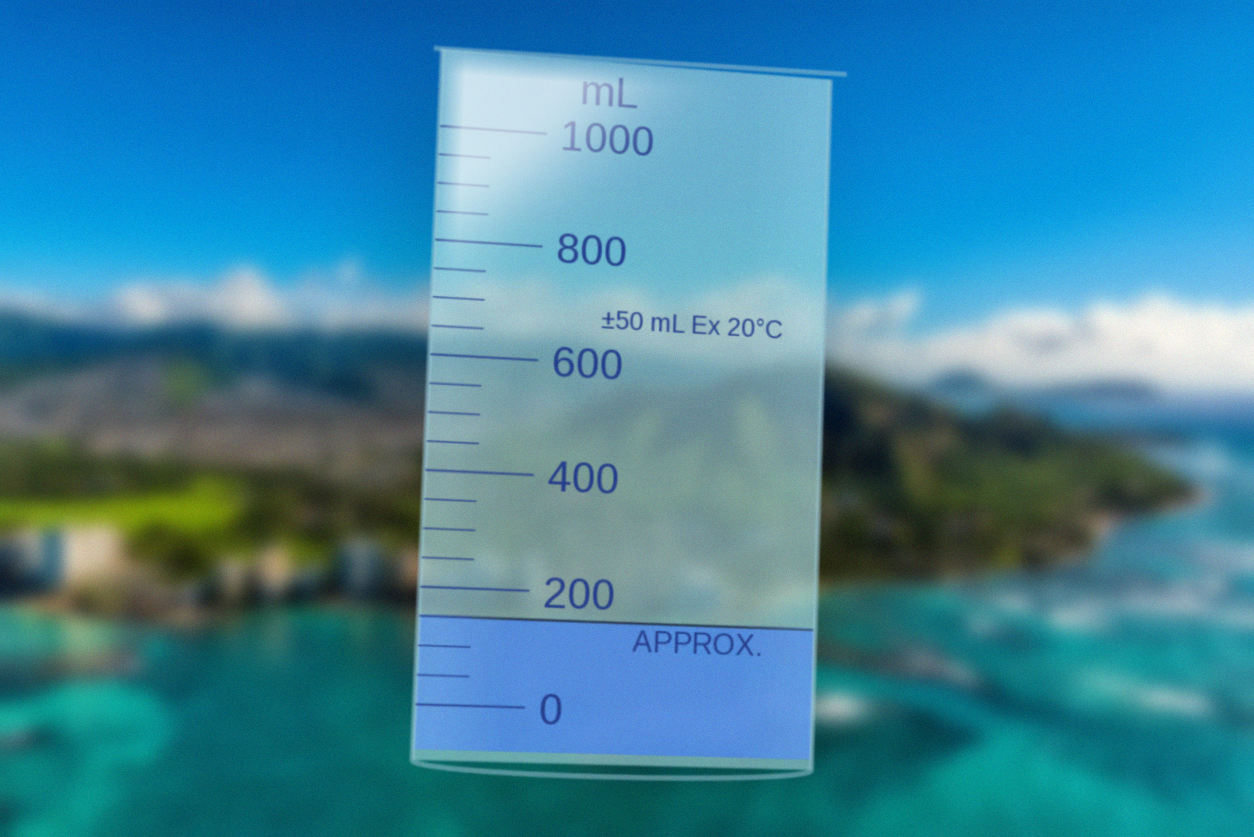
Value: {"value": 150, "unit": "mL"}
